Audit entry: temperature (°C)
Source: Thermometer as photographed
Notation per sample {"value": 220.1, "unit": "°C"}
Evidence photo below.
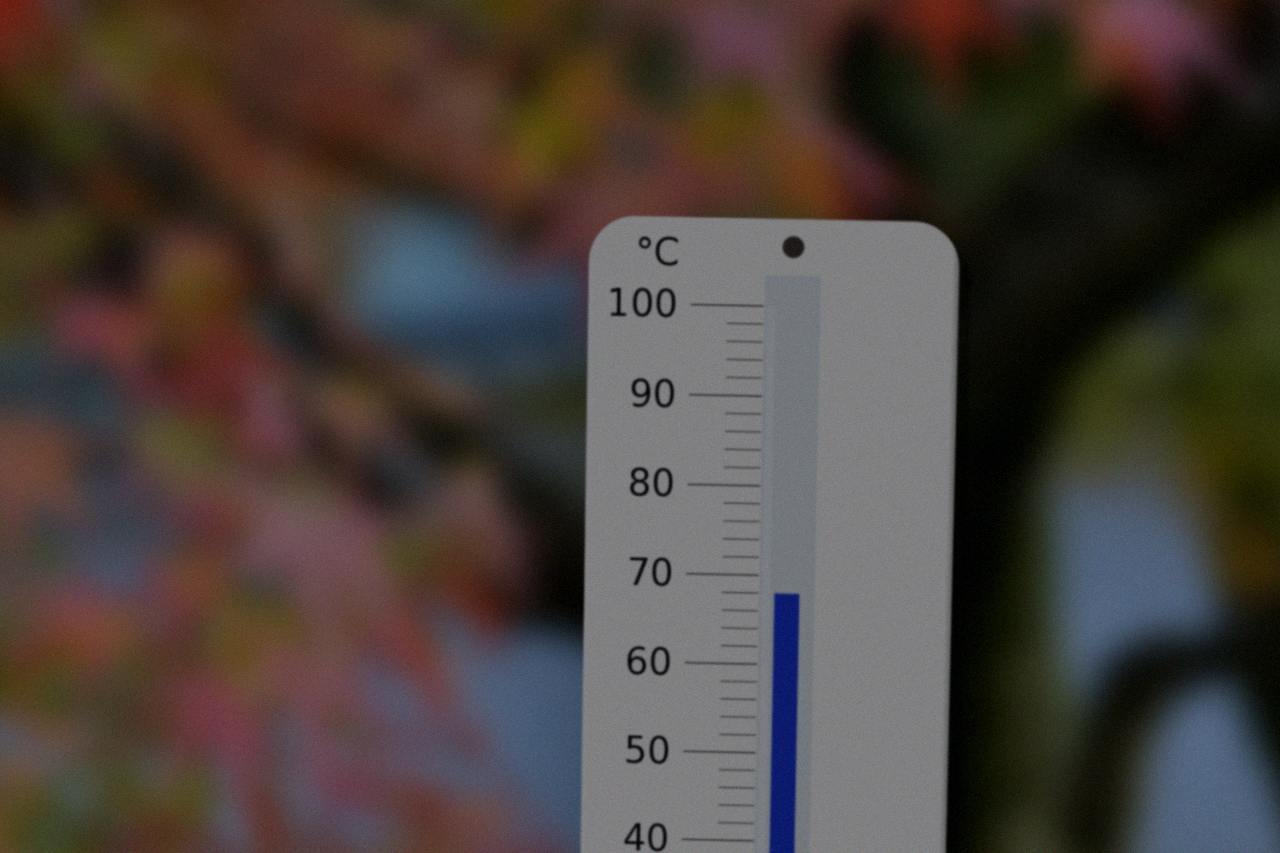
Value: {"value": 68, "unit": "°C"}
